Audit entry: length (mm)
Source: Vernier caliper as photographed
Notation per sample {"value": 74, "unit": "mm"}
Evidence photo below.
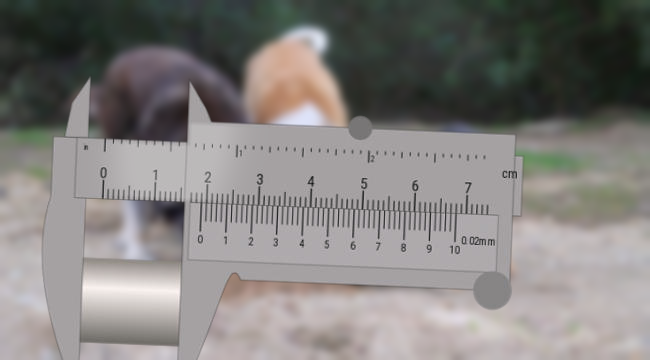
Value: {"value": 19.0, "unit": "mm"}
